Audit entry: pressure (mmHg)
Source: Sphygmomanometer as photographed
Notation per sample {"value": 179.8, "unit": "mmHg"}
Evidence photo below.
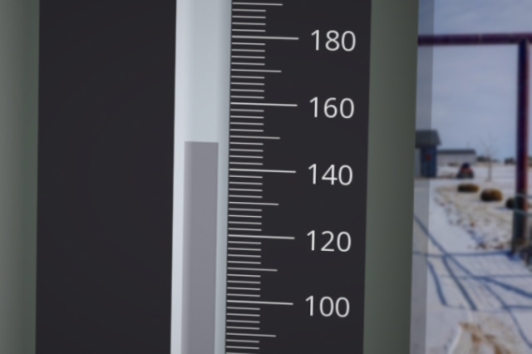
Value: {"value": 148, "unit": "mmHg"}
